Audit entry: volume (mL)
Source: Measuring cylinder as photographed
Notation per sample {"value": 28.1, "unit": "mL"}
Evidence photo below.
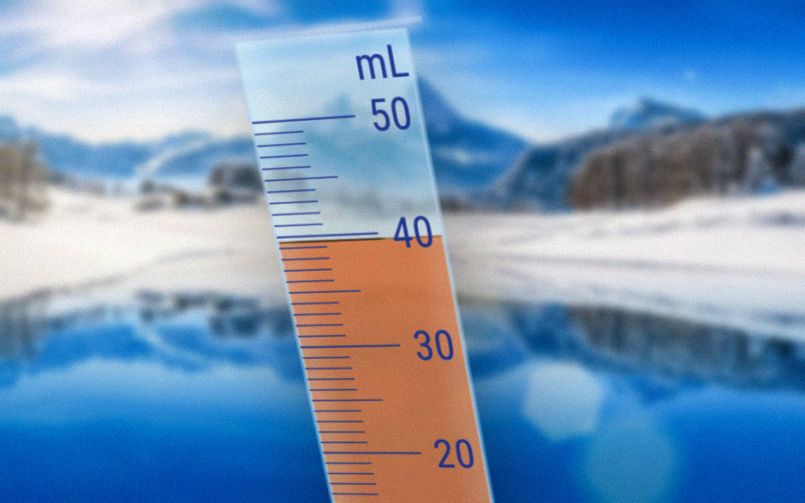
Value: {"value": 39.5, "unit": "mL"}
